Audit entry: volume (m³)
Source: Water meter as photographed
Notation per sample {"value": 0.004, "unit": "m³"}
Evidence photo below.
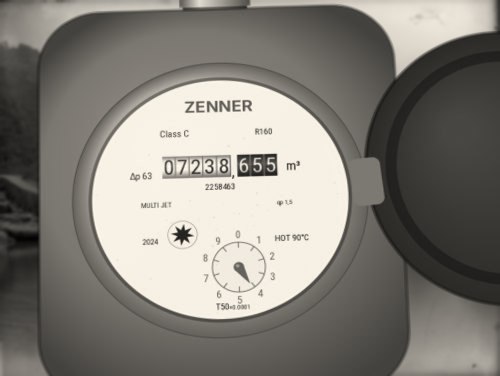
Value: {"value": 7238.6554, "unit": "m³"}
